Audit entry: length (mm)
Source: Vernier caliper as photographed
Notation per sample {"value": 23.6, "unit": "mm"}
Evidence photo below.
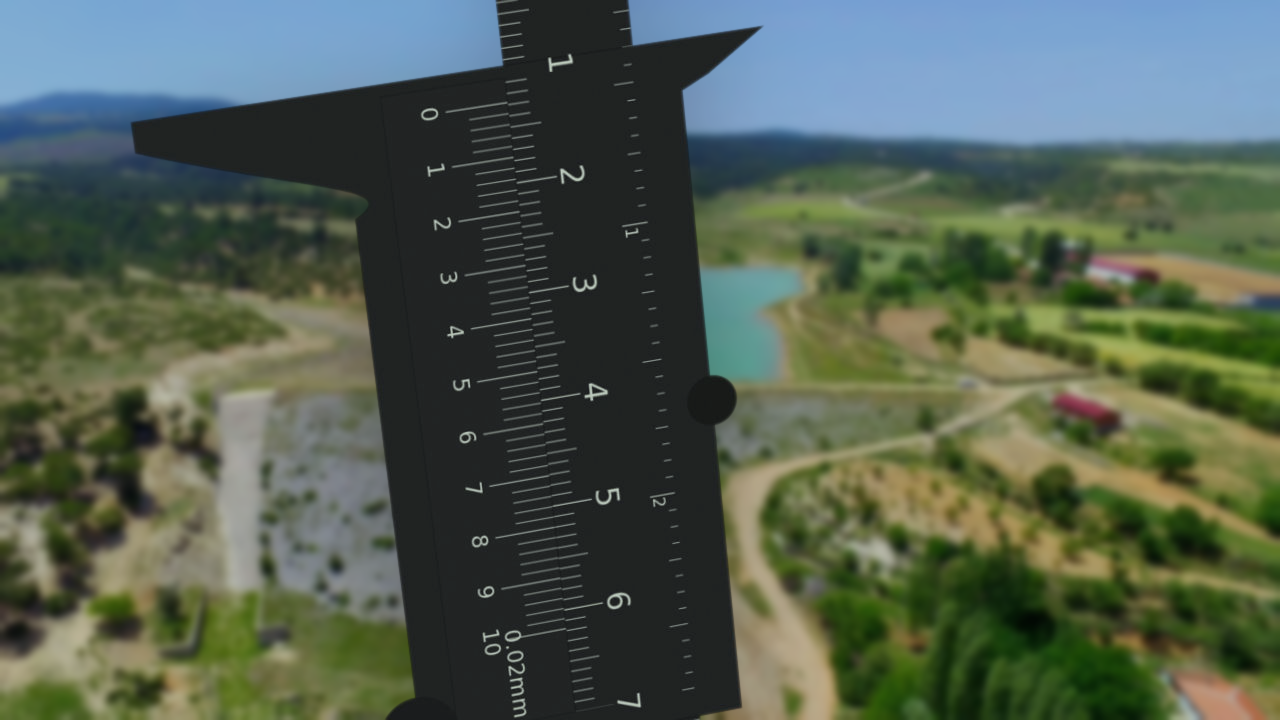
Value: {"value": 12.8, "unit": "mm"}
